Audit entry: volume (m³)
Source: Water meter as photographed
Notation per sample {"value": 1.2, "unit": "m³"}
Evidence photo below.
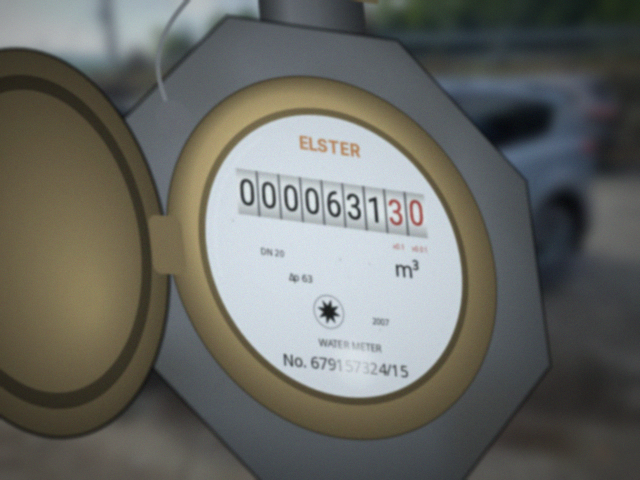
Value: {"value": 631.30, "unit": "m³"}
